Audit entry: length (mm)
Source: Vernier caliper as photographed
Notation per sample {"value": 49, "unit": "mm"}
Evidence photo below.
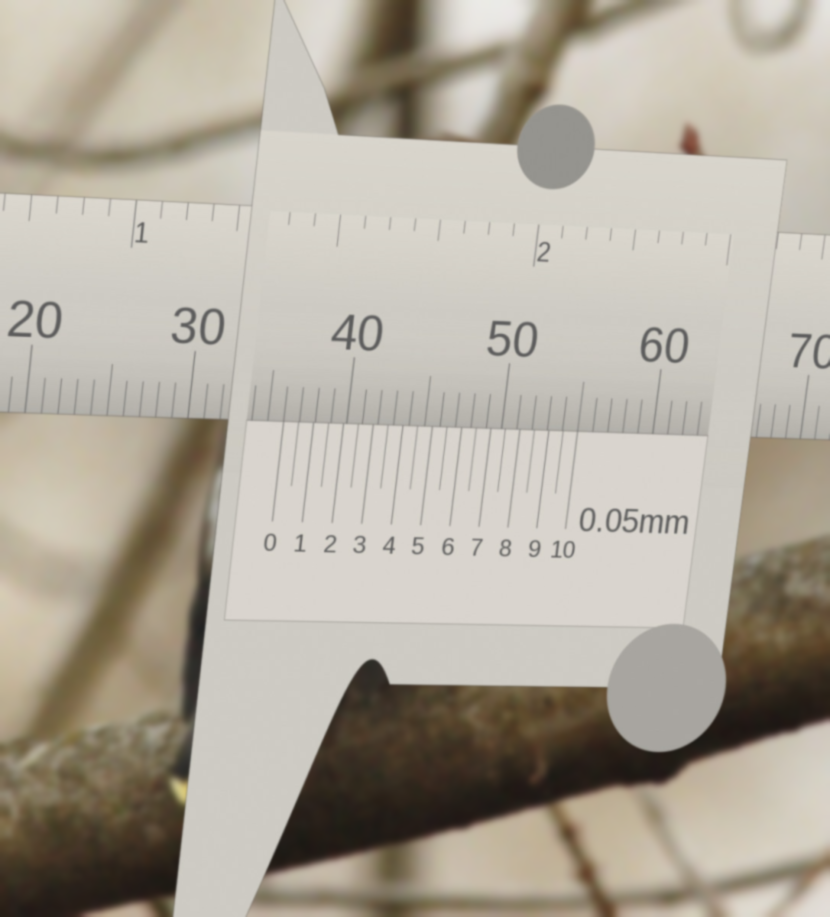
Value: {"value": 36.0, "unit": "mm"}
